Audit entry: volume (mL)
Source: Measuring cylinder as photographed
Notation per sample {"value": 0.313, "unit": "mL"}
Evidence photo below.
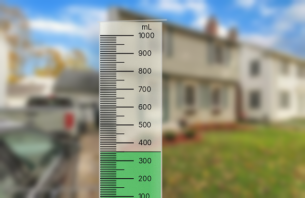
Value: {"value": 350, "unit": "mL"}
